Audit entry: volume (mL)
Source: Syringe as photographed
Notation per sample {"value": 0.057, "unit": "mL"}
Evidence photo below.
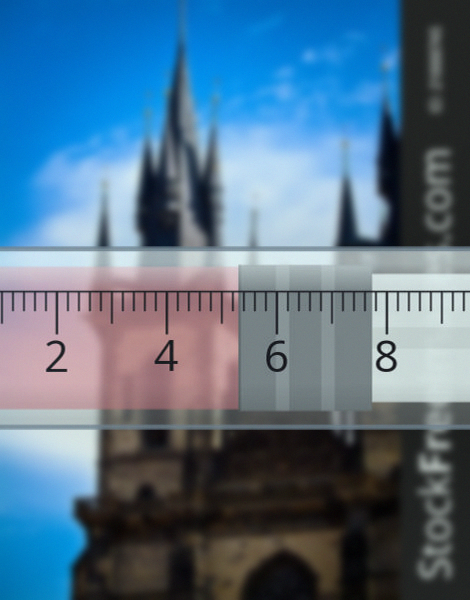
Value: {"value": 5.3, "unit": "mL"}
